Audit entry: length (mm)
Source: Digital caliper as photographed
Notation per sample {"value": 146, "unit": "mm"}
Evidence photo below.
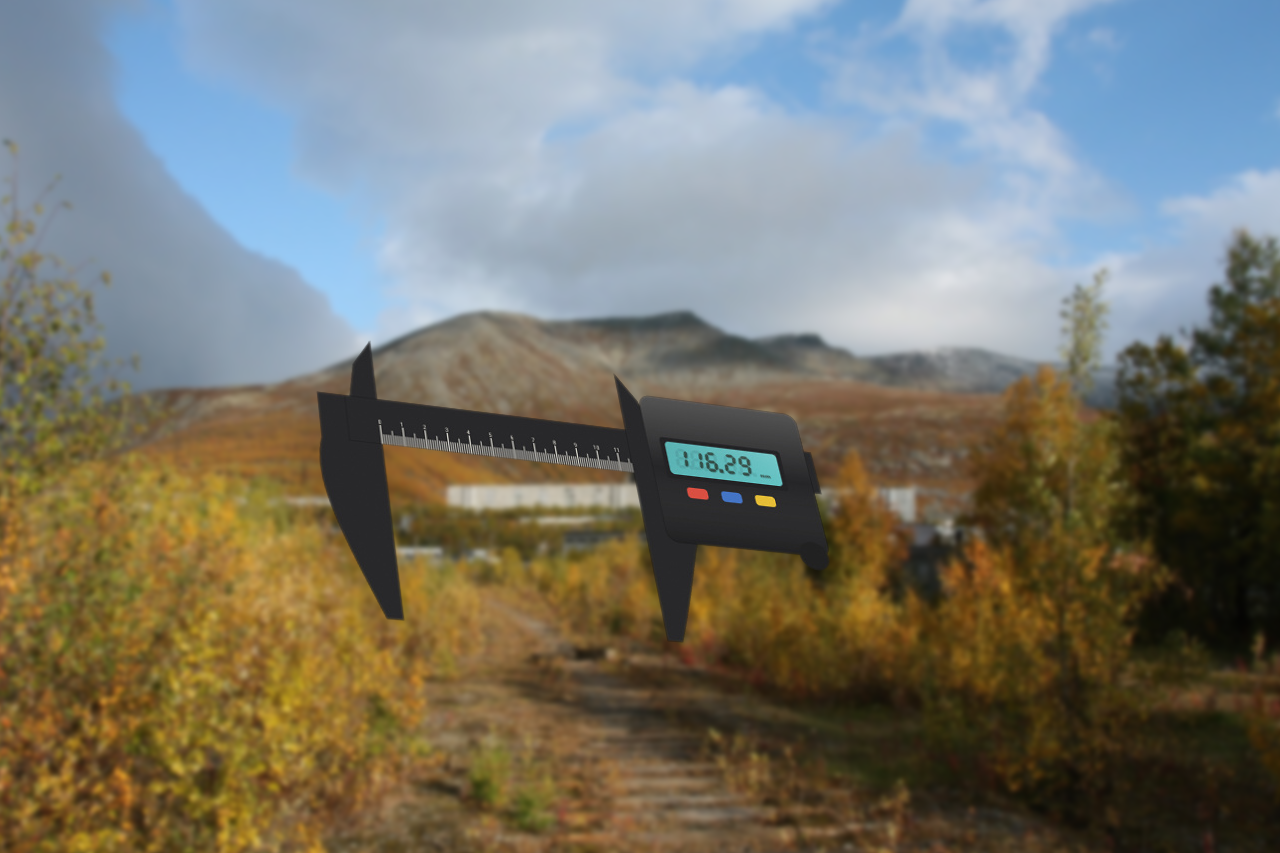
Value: {"value": 116.29, "unit": "mm"}
